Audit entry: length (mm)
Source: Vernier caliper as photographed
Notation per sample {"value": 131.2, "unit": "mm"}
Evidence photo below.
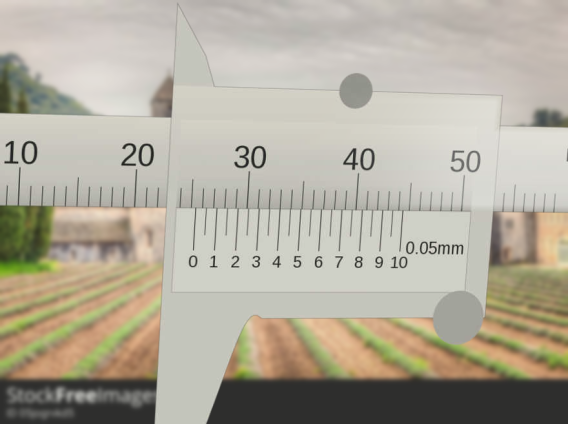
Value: {"value": 25.4, "unit": "mm"}
